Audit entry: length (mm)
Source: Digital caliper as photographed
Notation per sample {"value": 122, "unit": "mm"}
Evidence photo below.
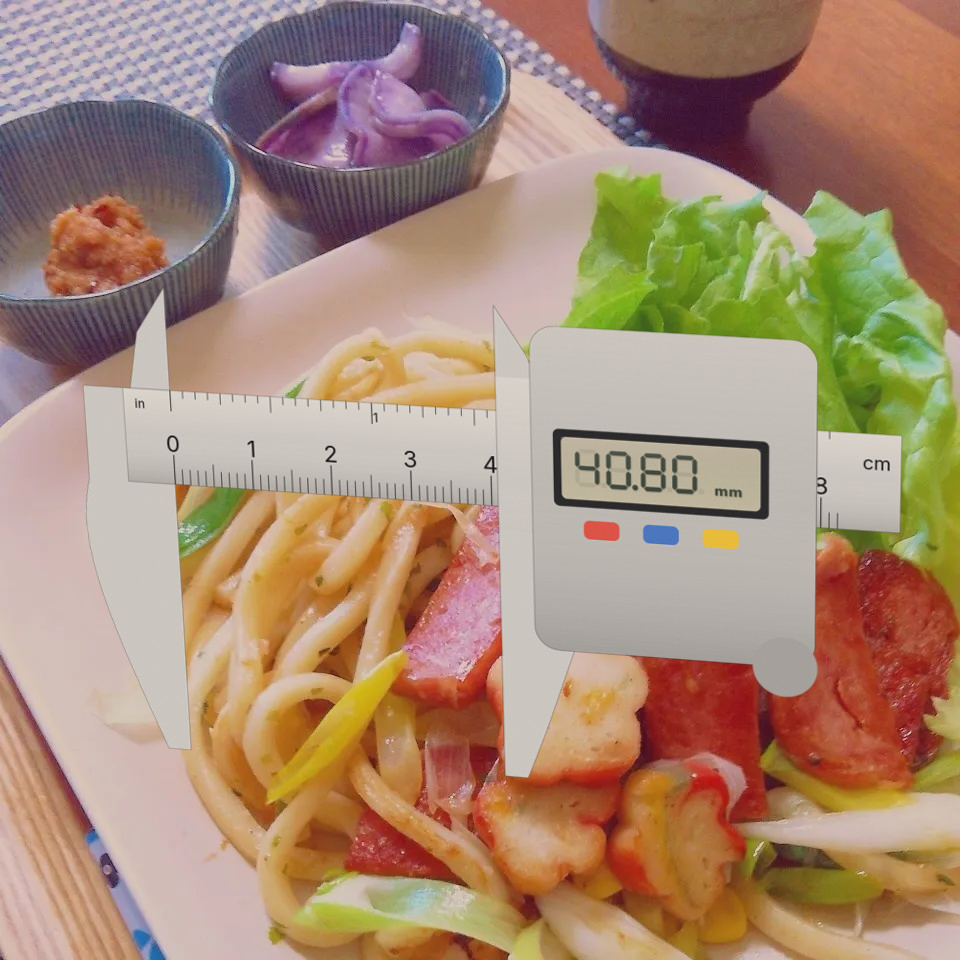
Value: {"value": 40.80, "unit": "mm"}
